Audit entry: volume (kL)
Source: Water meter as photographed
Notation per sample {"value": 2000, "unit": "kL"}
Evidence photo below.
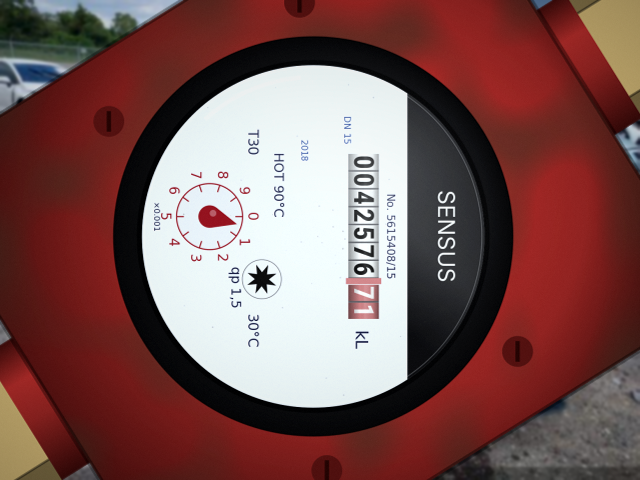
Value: {"value": 42576.710, "unit": "kL"}
